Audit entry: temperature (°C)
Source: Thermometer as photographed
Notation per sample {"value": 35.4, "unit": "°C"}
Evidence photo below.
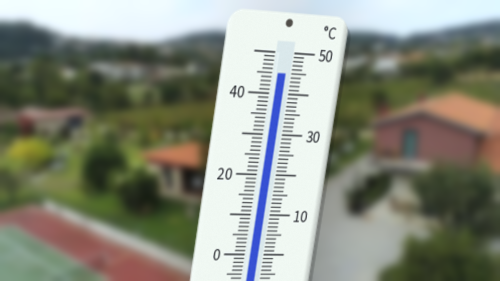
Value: {"value": 45, "unit": "°C"}
